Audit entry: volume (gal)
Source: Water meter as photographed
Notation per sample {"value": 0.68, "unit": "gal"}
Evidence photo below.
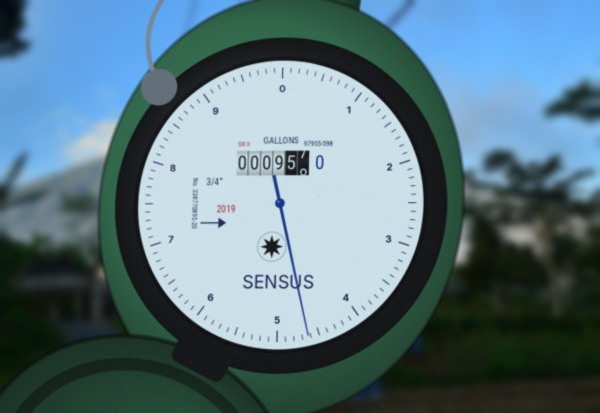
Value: {"value": 9574.6, "unit": "gal"}
